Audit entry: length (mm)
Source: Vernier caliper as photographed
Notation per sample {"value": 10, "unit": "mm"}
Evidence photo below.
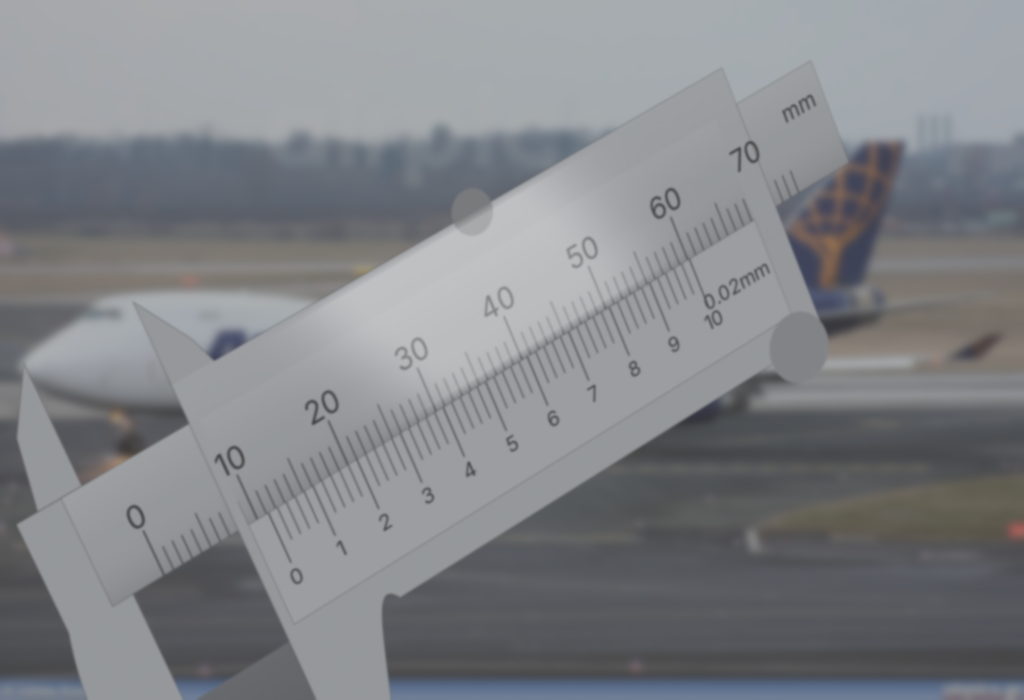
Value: {"value": 11.2, "unit": "mm"}
